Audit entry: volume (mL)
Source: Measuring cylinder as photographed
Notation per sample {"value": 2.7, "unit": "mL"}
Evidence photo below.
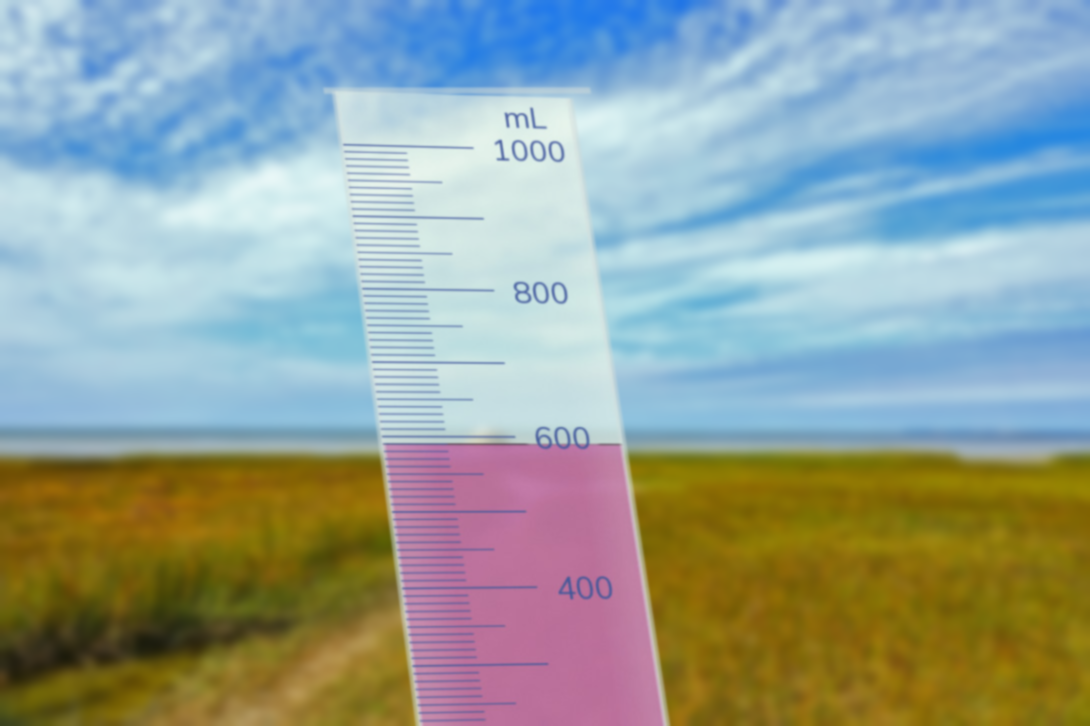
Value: {"value": 590, "unit": "mL"}
